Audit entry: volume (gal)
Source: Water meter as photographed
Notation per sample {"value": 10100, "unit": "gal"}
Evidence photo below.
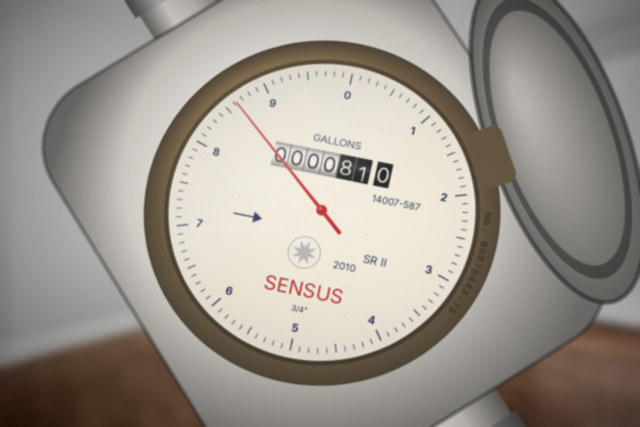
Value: {"value": 808.6, "unit": "gal"}
